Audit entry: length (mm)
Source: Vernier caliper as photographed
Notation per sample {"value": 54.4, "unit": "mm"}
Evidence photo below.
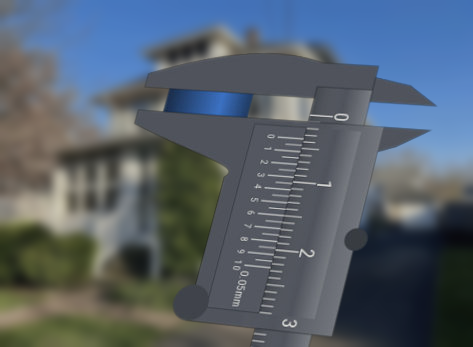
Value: {"value": 3.6, "unit": "mm"}
